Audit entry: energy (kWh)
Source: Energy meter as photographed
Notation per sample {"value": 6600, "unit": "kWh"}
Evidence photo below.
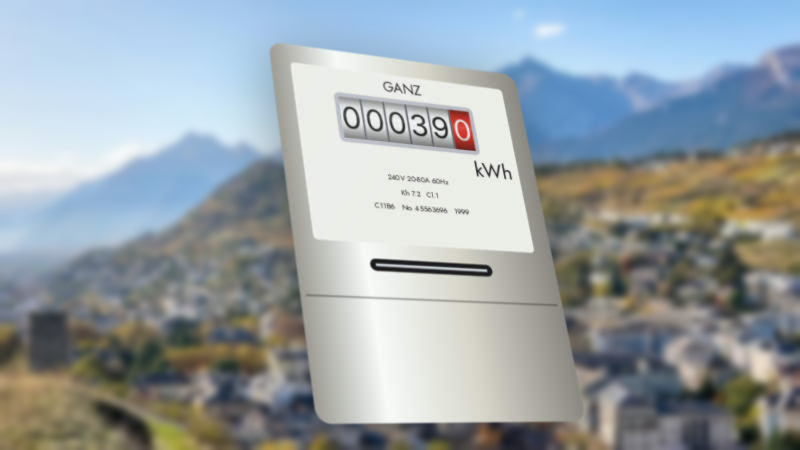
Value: {"value": 39.0, "unit": "kWh"}
